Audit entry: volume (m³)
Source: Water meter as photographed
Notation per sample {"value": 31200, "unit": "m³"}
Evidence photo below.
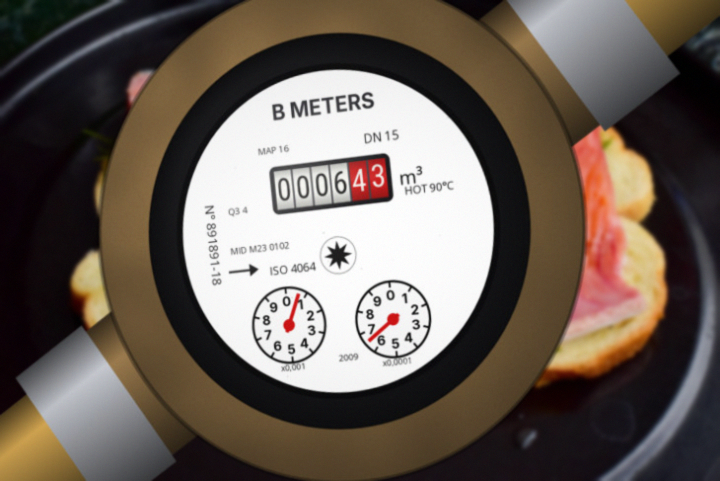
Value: {"value": 6.4306, "unit": "m³"}
